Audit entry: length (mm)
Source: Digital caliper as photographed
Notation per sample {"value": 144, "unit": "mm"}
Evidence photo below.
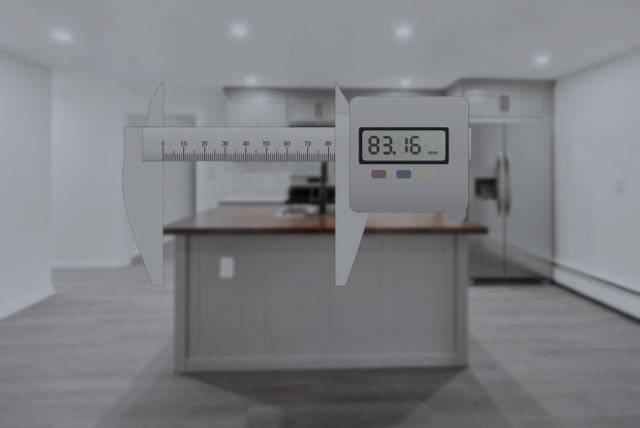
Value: {"value": 83.16, "unit": "mm"}
